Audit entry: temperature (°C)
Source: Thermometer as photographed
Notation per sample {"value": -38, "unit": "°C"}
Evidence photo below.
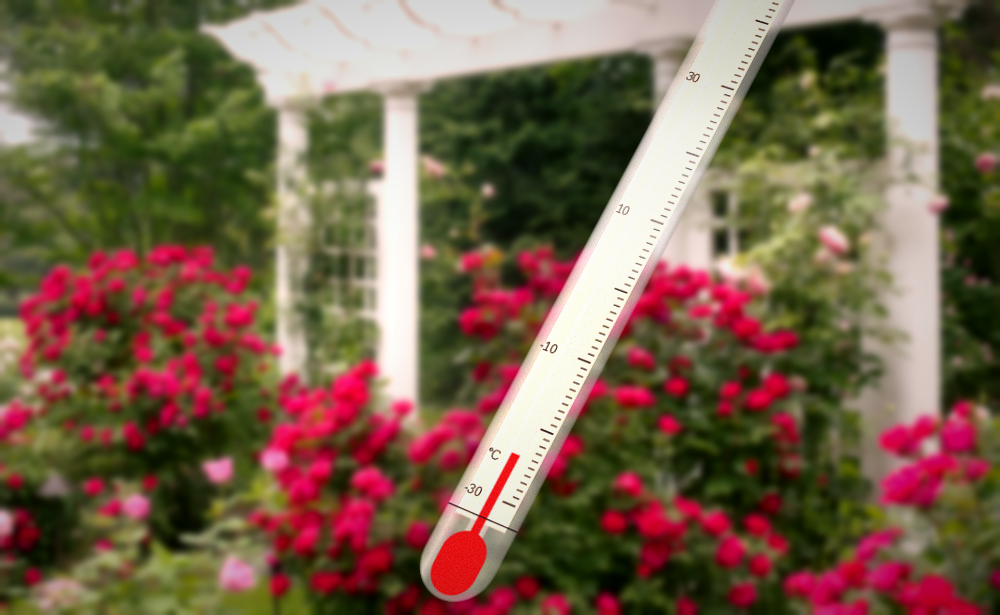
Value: {"value": -24, "unit": "°C"}
